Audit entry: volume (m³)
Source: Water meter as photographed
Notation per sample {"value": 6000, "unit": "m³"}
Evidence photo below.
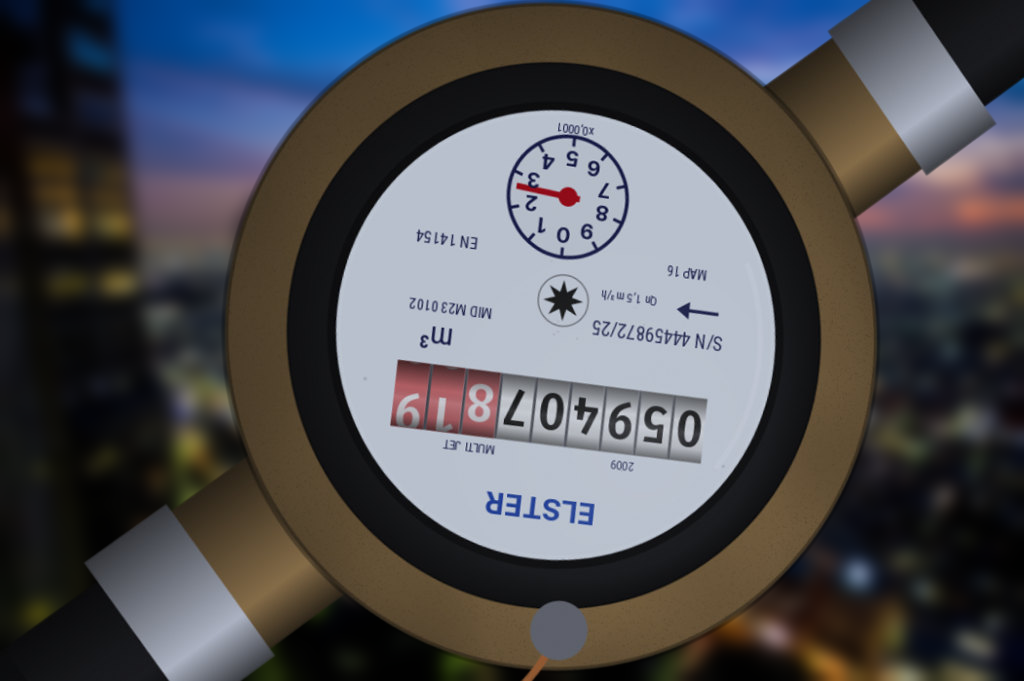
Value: {"value": 59407.8192, "unit": "m³"}
